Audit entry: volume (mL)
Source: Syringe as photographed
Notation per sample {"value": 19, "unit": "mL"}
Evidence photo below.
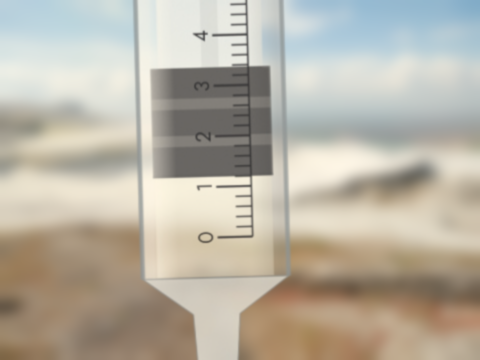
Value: {"value": 1.2, "unit": "mL"}
